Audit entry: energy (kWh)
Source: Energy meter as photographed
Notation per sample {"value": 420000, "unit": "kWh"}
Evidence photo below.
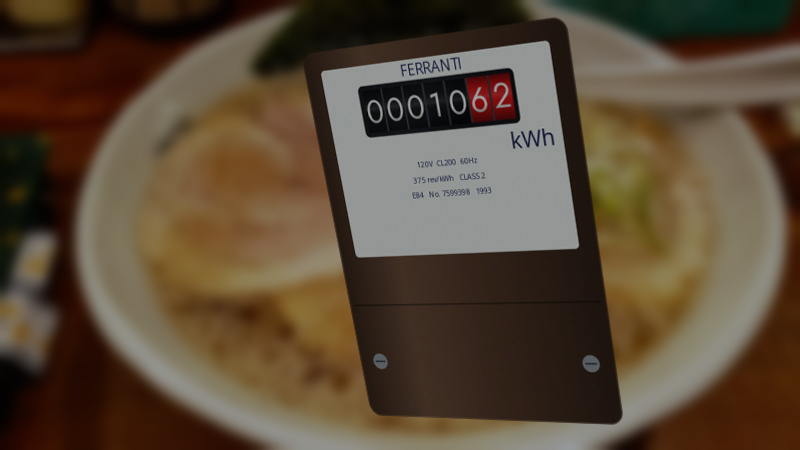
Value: {"value": 10.62, "unit": "kWh"}
